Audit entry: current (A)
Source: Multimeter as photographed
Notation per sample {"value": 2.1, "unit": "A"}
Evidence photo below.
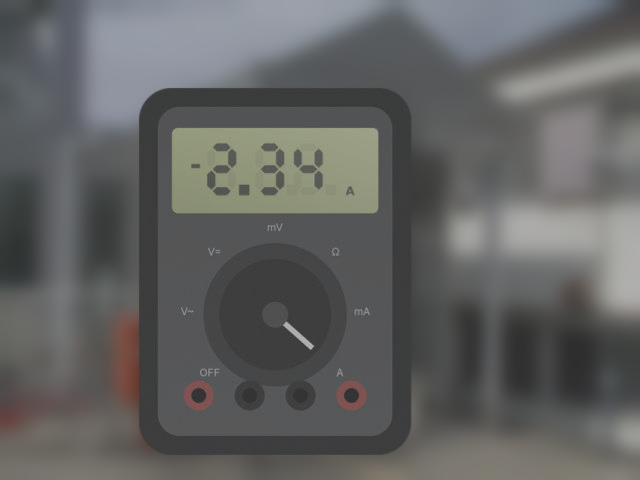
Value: {"value": -2.34, "unit": "A"}
